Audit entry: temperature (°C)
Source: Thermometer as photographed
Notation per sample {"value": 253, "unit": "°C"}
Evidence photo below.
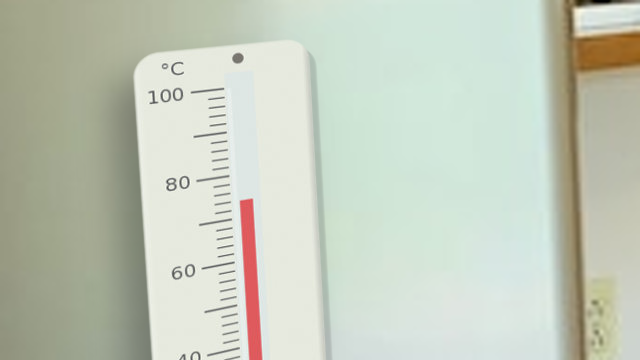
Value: {"value": 74, "unit": "°C"}
